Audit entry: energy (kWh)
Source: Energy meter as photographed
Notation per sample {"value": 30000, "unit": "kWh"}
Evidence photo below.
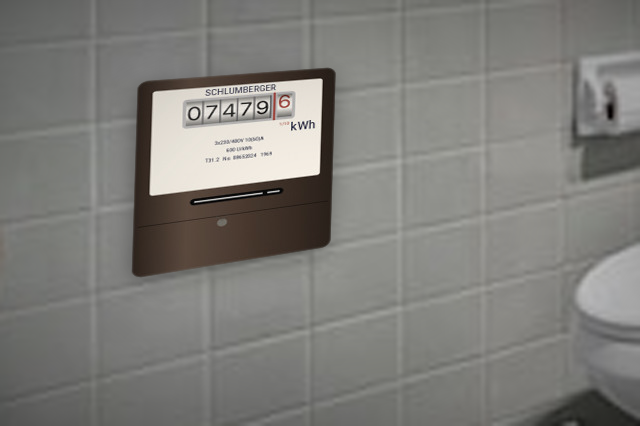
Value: {"value": 7479.6, "unit": "kWh"}
